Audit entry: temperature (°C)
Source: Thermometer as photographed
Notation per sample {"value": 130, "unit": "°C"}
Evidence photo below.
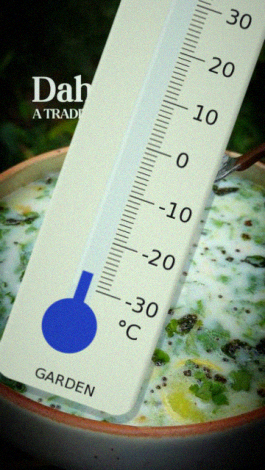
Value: {"value": -27, "unit": "°C"}
